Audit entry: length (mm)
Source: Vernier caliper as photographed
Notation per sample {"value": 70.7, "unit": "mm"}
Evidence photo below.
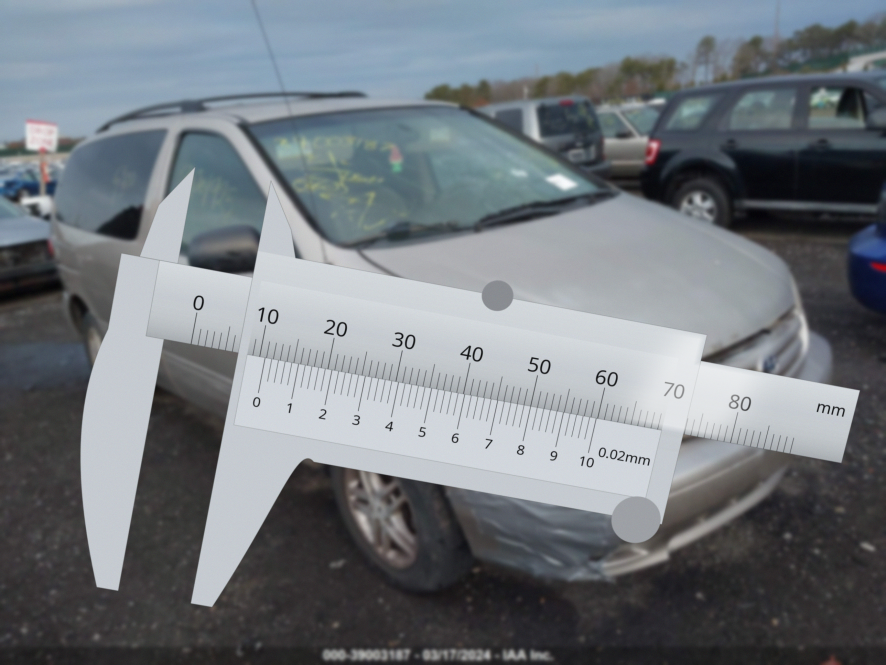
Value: {"value": 10.8, "unit": "mm"}
